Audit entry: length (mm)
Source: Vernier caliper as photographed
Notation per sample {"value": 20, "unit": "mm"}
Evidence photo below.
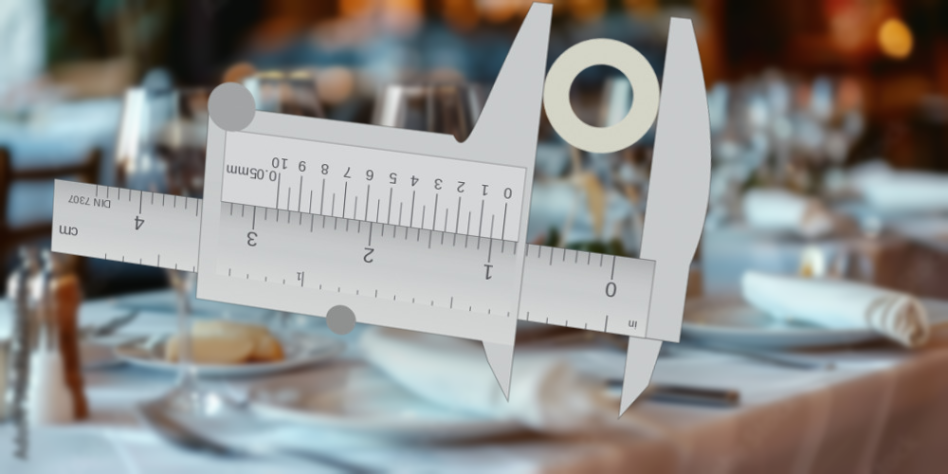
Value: {"value": 9.1, "unit": "mm"}
